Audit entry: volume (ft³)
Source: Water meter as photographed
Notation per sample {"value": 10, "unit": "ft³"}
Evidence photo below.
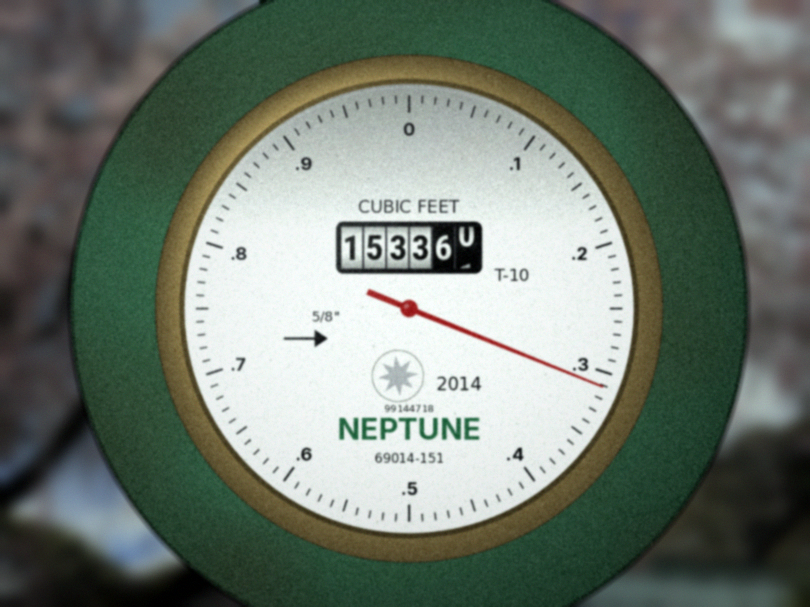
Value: {"value": 153360.31, "unit": "ft³"}
